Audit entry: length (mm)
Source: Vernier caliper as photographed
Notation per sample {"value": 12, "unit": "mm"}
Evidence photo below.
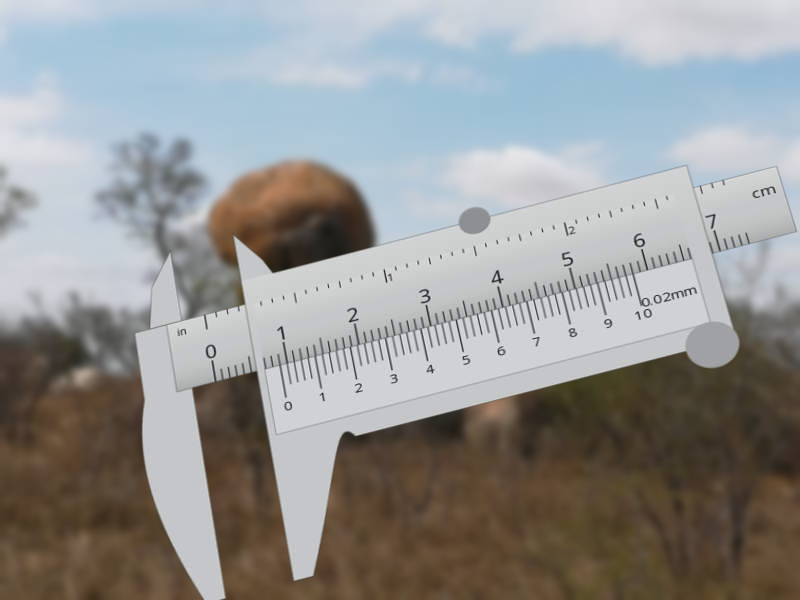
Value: {"value": 9.0, "unit": "mm"}
